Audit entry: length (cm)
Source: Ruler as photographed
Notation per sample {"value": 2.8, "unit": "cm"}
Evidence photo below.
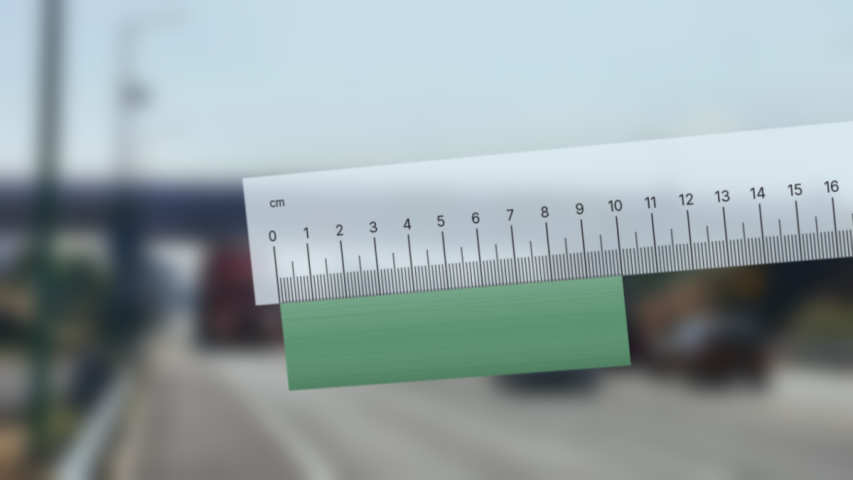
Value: {"value": 10, "unit": "cm"}
